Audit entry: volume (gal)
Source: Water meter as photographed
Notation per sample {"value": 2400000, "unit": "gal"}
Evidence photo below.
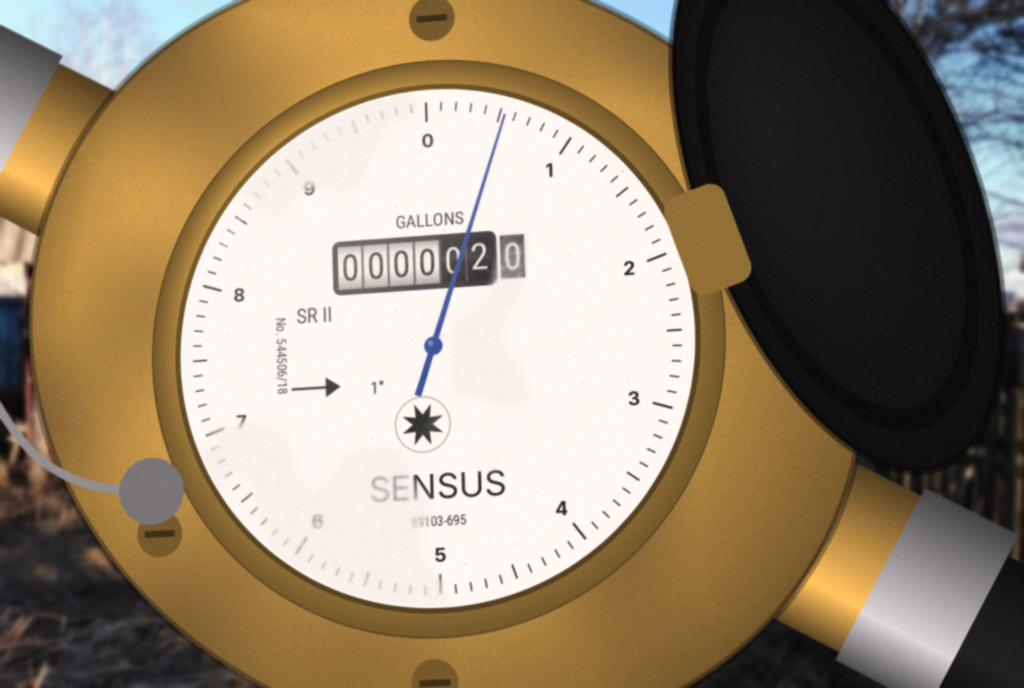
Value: {"value": 20.5, "unit": "gal"}
